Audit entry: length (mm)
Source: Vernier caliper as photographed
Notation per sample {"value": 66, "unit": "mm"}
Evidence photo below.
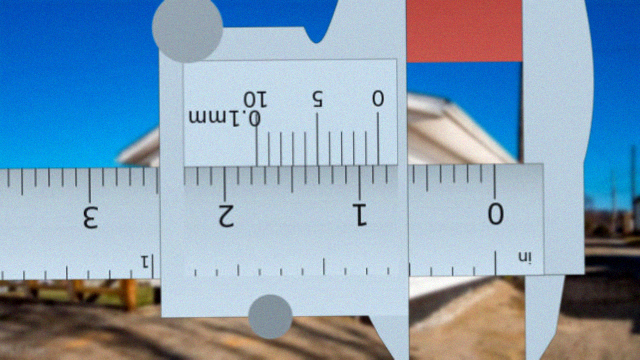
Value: {"value": 8.6, "unit": "mm"}
